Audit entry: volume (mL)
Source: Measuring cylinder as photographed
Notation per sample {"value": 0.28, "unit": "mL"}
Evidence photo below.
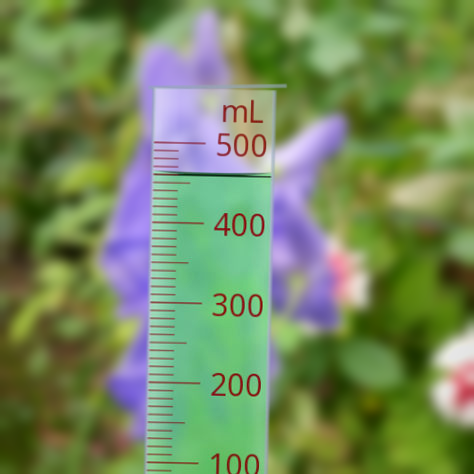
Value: {"value": 460, "unit": "mL"}
